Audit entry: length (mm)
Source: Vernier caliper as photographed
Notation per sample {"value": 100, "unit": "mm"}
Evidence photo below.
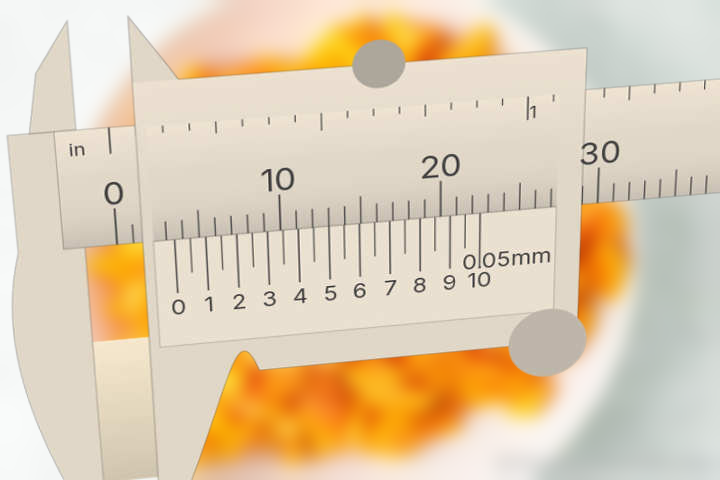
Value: {"value": 3.5, "unit": "mm"}
